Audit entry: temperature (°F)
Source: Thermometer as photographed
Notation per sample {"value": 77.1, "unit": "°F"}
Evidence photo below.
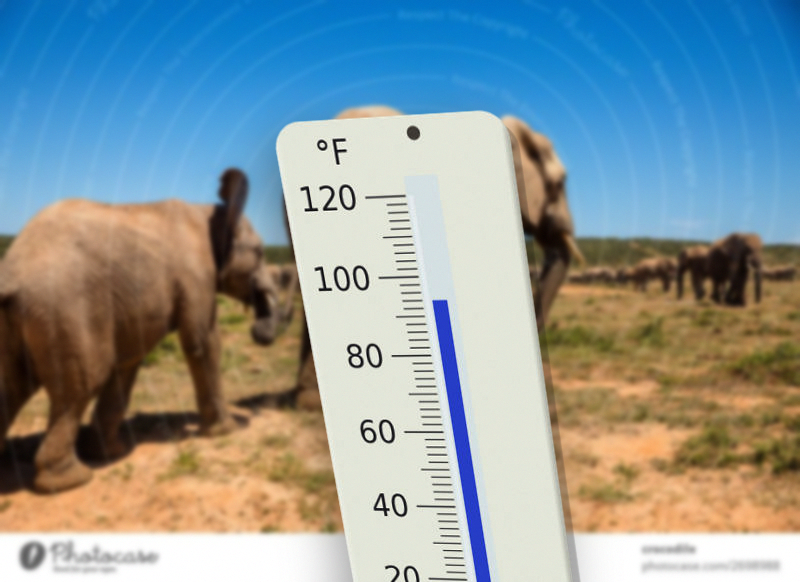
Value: {"value": 94, "unit": "°F"}
